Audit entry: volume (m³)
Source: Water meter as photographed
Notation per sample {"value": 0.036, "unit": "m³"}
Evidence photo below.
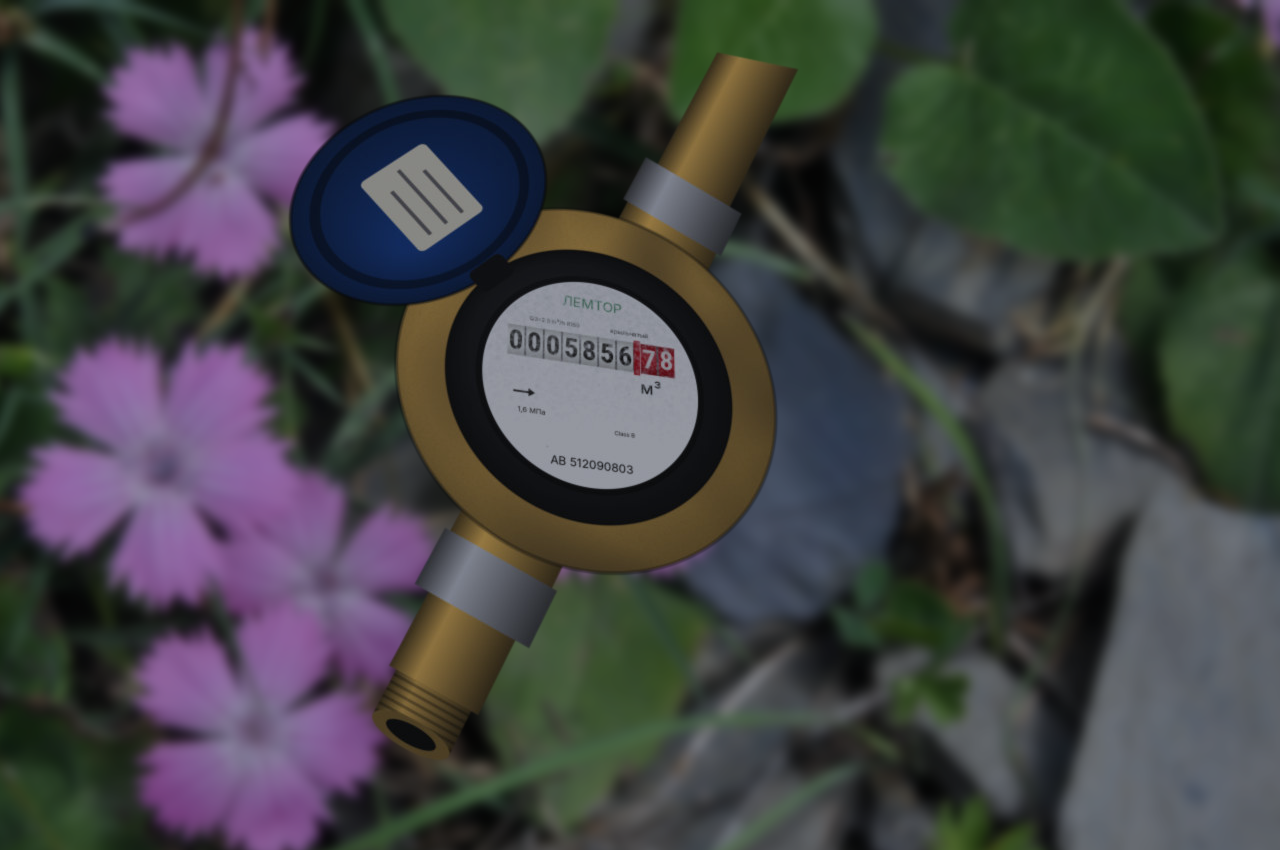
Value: {"value": 5856.78, "unit": "m³"}
